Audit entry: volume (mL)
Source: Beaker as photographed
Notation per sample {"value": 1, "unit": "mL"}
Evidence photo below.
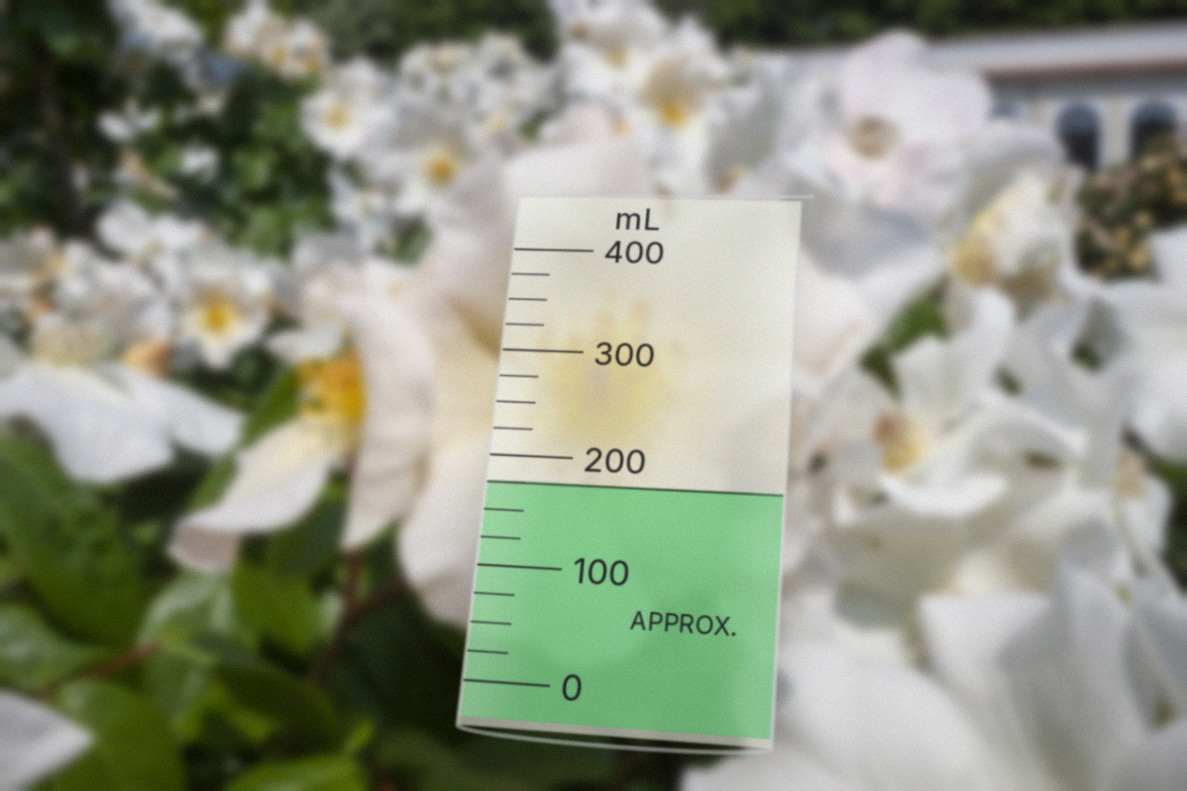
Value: {"value": 175, "unit": "mL"}
